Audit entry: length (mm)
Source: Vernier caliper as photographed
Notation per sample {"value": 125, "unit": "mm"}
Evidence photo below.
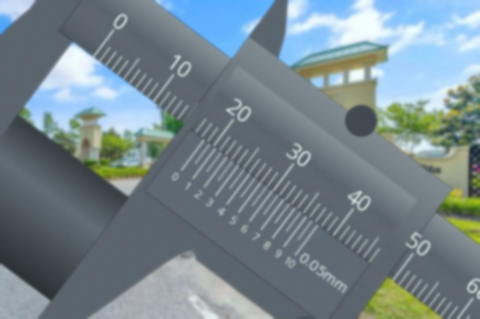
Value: {"value": 18.5, "unit": "mm"}
